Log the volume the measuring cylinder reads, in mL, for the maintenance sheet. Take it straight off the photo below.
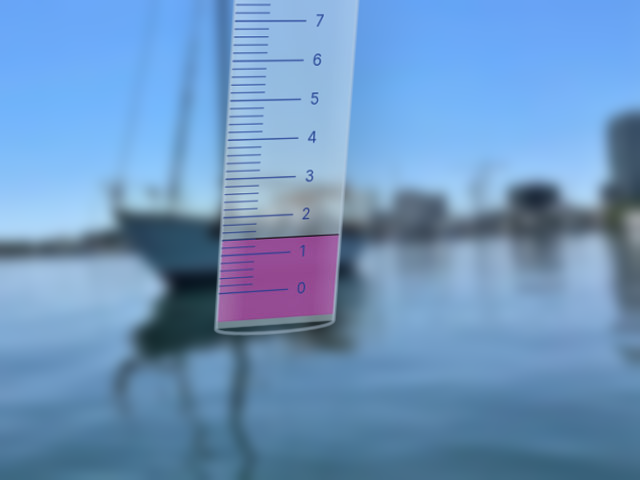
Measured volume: 1.4 mL
